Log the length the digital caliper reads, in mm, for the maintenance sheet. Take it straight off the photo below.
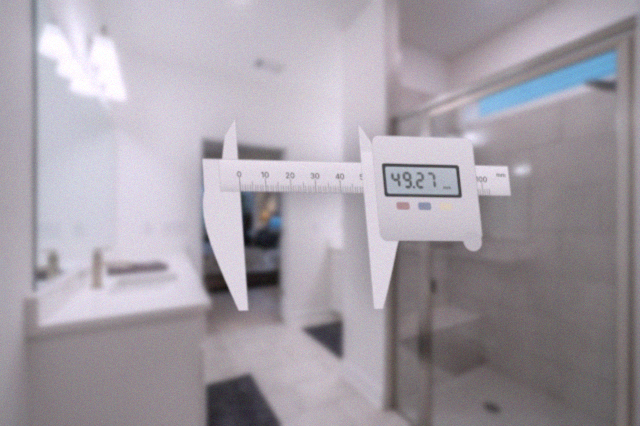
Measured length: 49.27 mm
